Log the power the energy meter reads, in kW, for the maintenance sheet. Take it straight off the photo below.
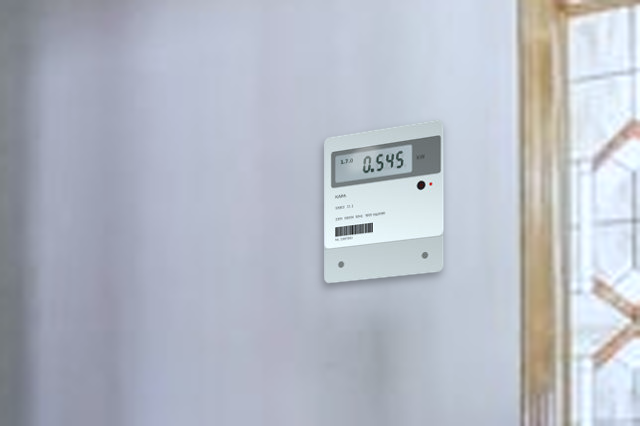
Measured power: 0.545 kW
